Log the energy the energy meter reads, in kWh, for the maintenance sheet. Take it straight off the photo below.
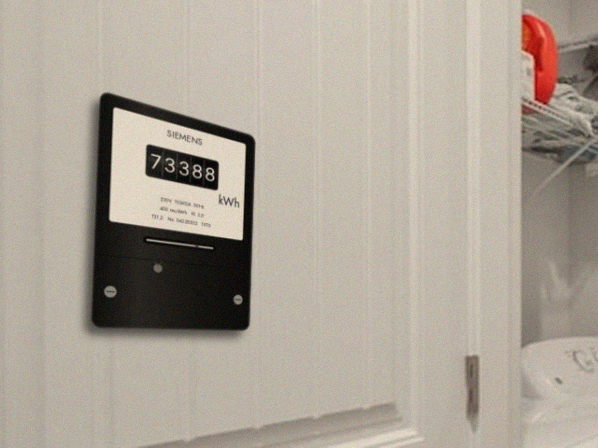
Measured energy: 73388 kWh
